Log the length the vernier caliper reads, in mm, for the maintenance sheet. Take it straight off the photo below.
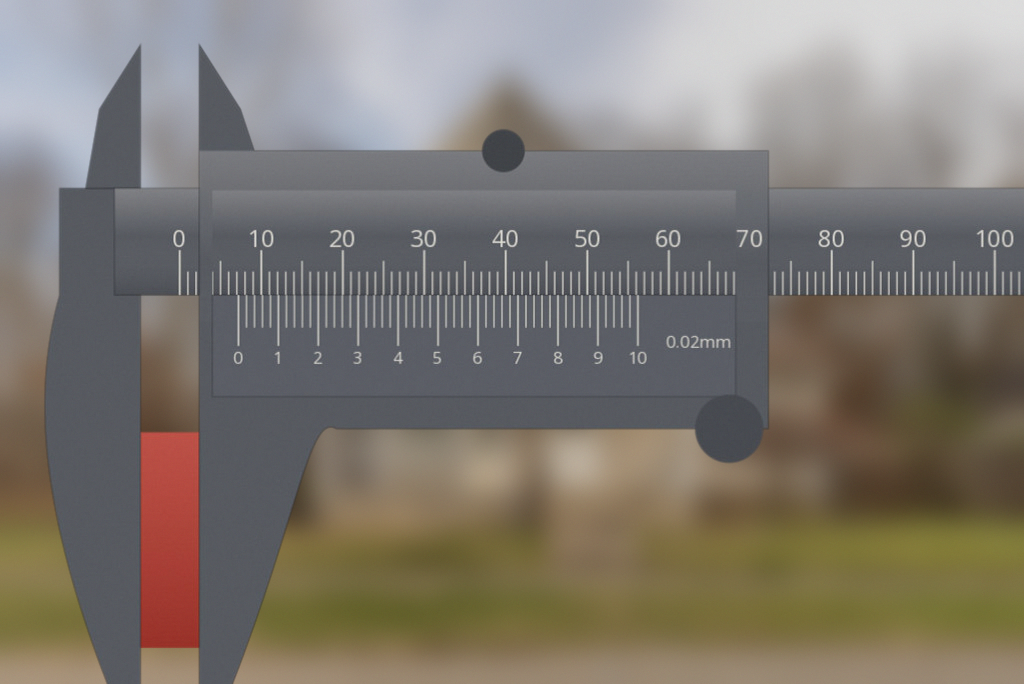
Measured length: 7.2 mm
